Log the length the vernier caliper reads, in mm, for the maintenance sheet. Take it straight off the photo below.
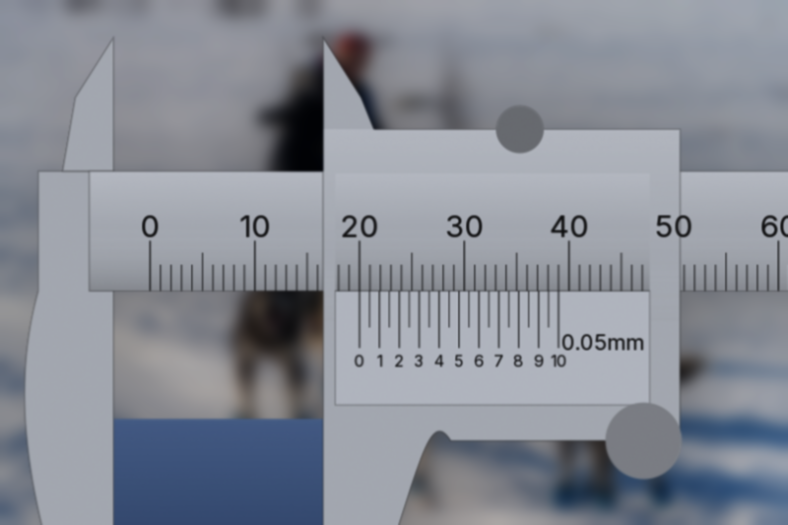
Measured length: 20.0 mm
